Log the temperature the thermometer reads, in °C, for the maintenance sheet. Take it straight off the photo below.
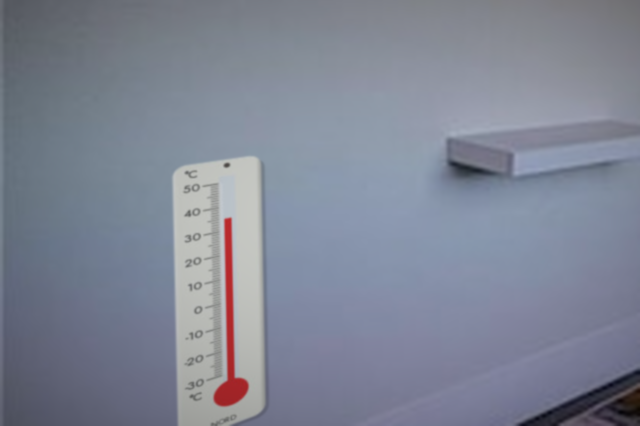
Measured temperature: 35 °C
